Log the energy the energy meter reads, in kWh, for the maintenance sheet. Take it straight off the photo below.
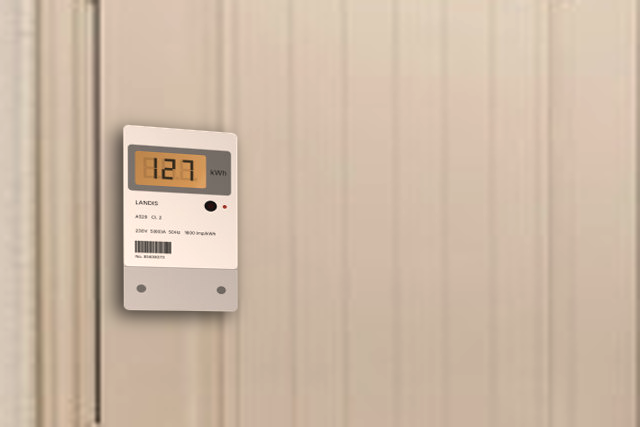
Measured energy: 127 kWh
